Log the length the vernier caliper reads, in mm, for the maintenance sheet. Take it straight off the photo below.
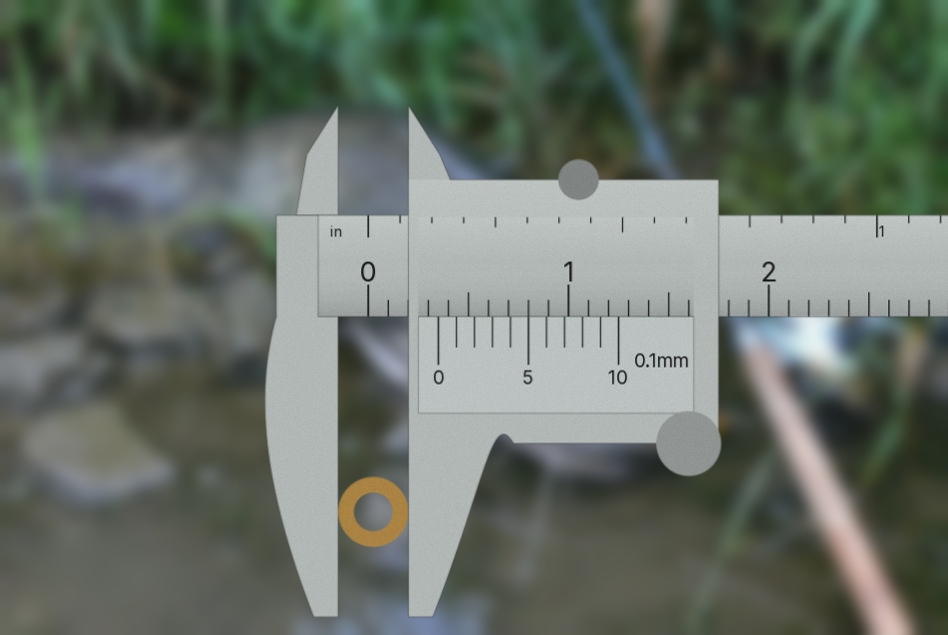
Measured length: 3.5 mm
